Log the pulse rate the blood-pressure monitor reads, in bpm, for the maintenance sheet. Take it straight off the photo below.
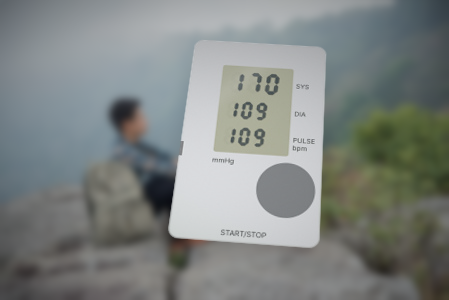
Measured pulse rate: 109 bpm
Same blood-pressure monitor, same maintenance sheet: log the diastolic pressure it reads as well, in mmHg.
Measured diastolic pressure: 109 mmHg
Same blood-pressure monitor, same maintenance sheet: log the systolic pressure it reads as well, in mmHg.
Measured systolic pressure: 170 mmHg
